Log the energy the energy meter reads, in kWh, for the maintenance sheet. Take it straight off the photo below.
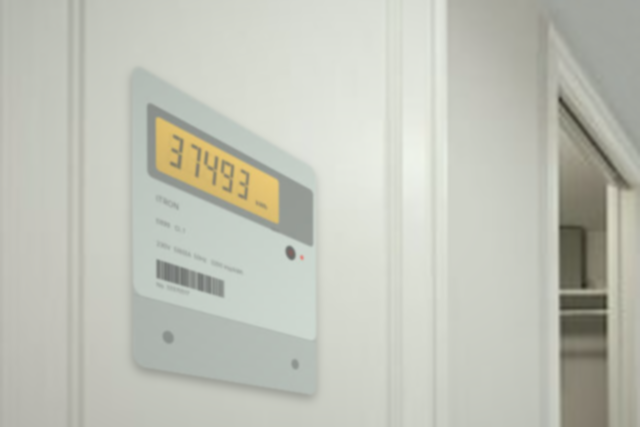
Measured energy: 37493 kWh
